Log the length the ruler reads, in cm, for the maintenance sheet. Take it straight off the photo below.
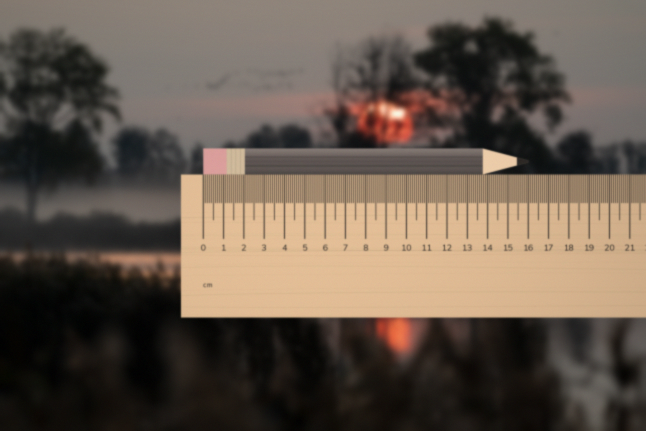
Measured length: 16 cm
